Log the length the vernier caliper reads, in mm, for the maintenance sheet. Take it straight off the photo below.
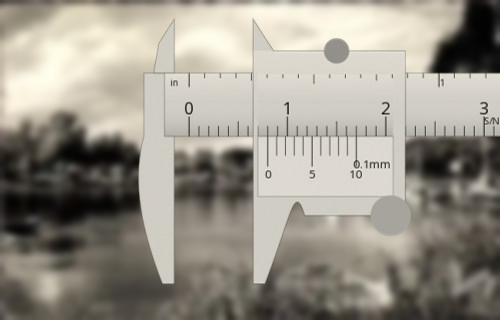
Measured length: 8.0 mm
